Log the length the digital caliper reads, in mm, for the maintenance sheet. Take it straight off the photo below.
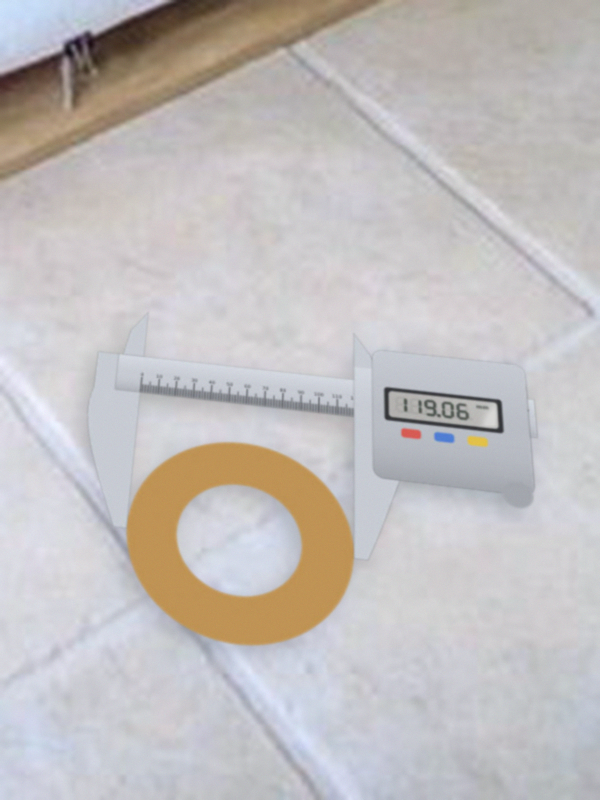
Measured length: 119.06 mm
